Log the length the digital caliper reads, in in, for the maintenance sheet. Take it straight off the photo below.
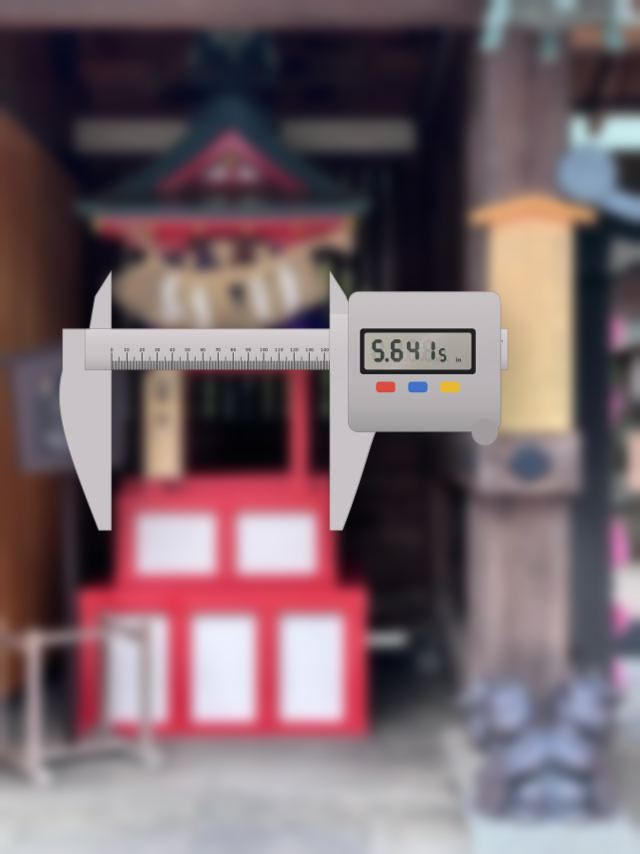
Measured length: 5.6415 in
